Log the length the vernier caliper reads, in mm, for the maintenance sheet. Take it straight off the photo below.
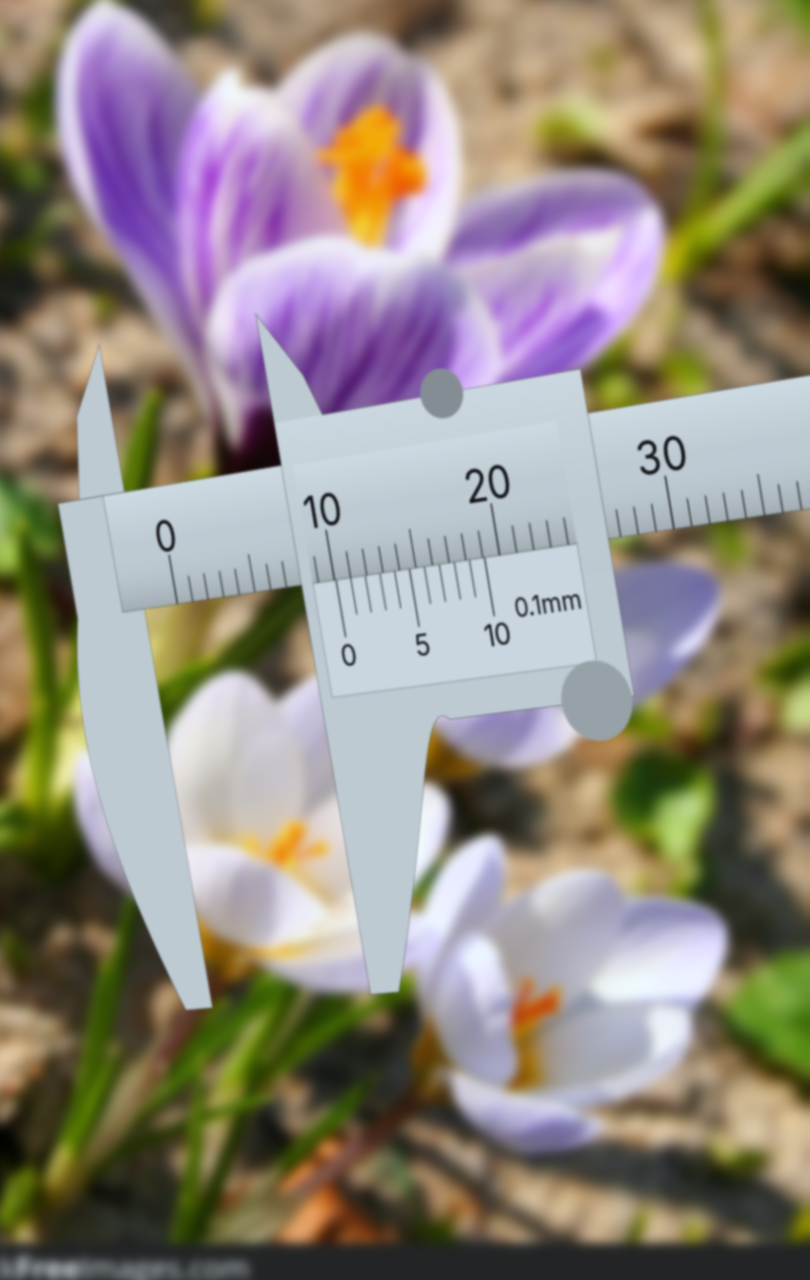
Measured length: 10.1 mm
